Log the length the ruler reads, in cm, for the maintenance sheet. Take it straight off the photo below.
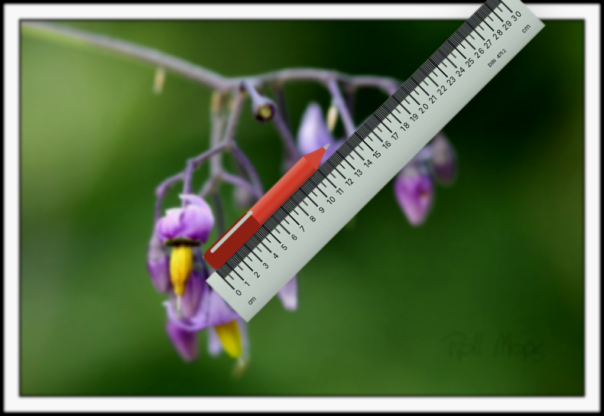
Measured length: 13 cm
